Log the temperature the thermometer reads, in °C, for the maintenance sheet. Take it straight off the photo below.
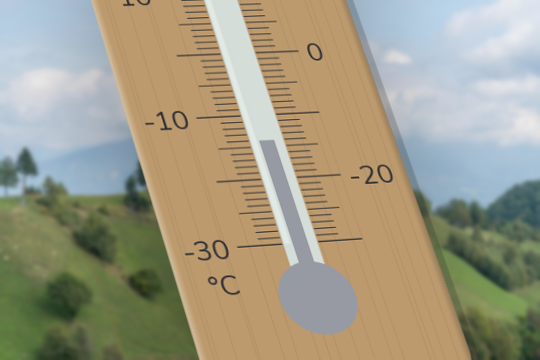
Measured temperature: -14 °C
